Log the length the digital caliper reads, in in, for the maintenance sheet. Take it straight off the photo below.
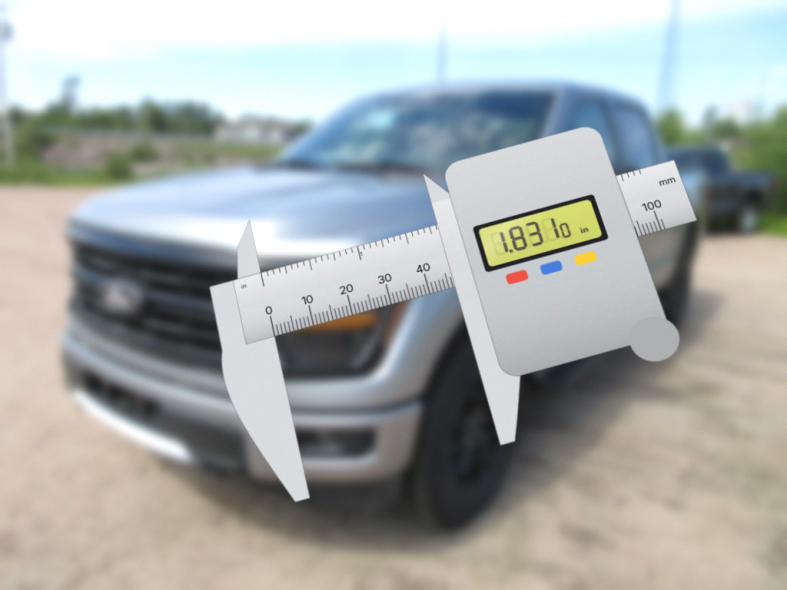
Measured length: 1.8310 in
